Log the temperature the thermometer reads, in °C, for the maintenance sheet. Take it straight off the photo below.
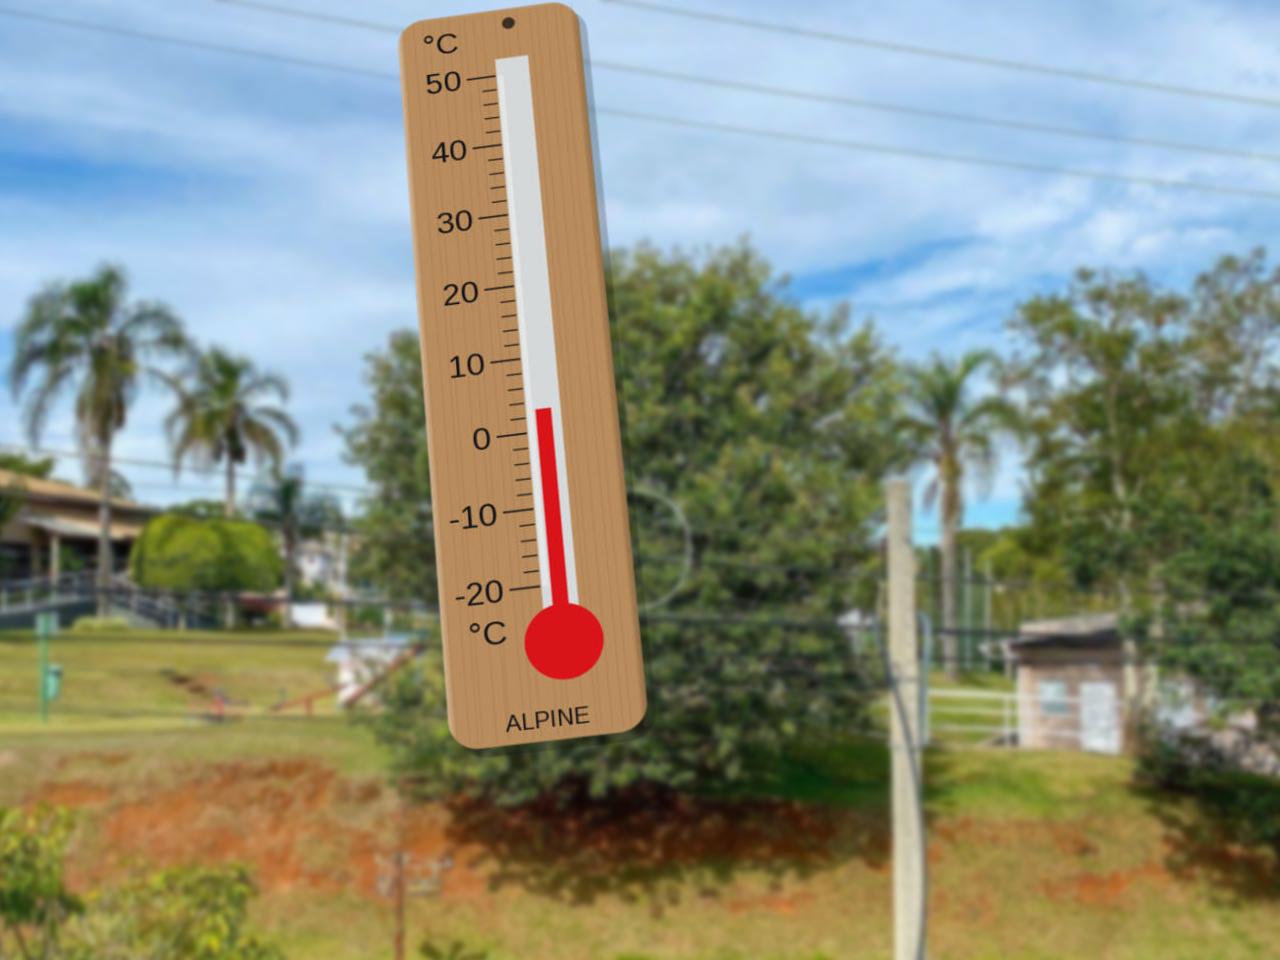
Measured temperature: 3 °C
